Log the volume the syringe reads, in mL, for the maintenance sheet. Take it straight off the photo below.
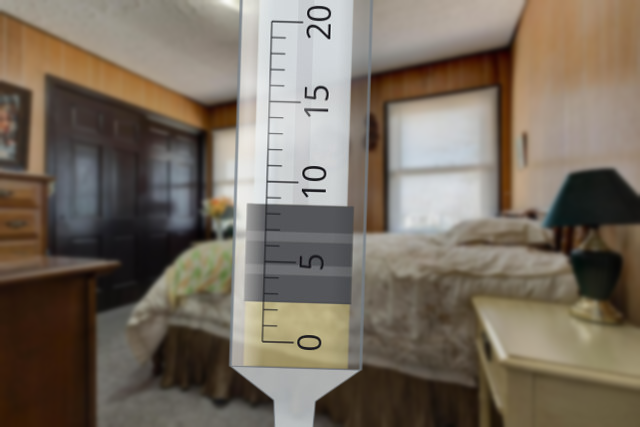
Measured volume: 2.5 mL
